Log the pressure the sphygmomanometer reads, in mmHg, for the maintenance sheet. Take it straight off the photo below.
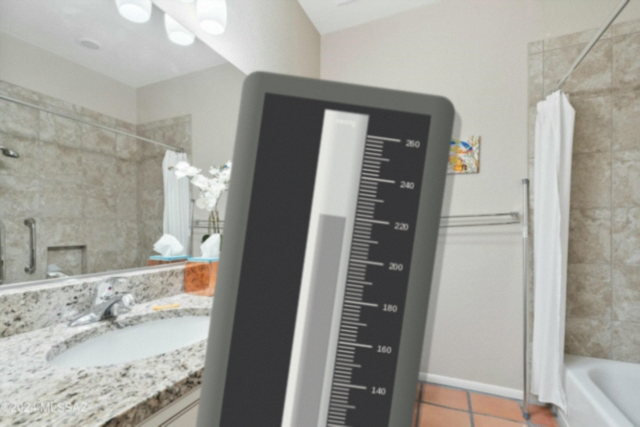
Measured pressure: 220 mmHg
